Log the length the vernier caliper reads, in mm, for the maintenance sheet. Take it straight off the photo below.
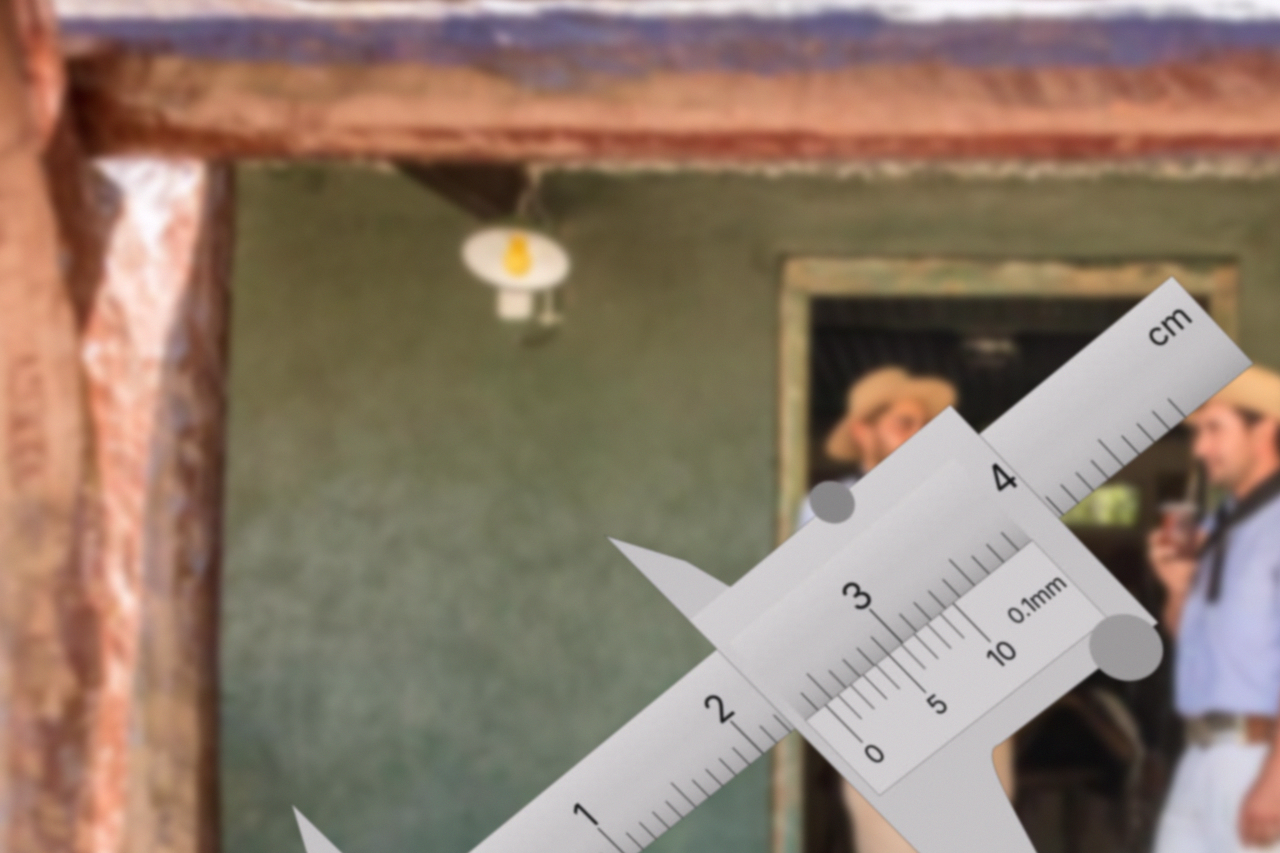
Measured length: 24.5 mm
